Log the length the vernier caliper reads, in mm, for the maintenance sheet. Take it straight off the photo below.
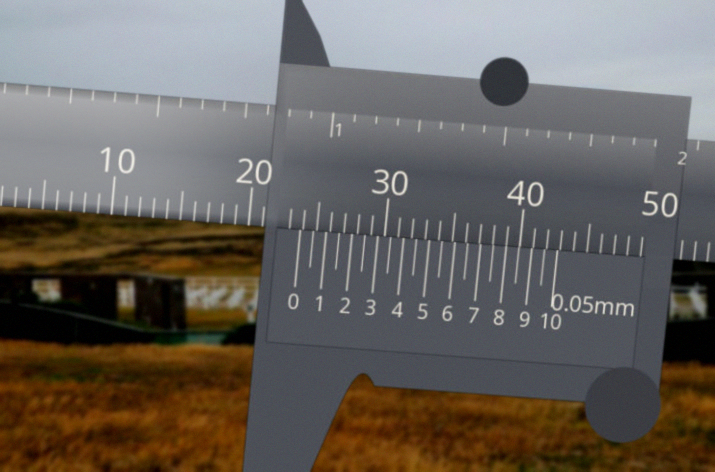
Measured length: 23.8 mm
